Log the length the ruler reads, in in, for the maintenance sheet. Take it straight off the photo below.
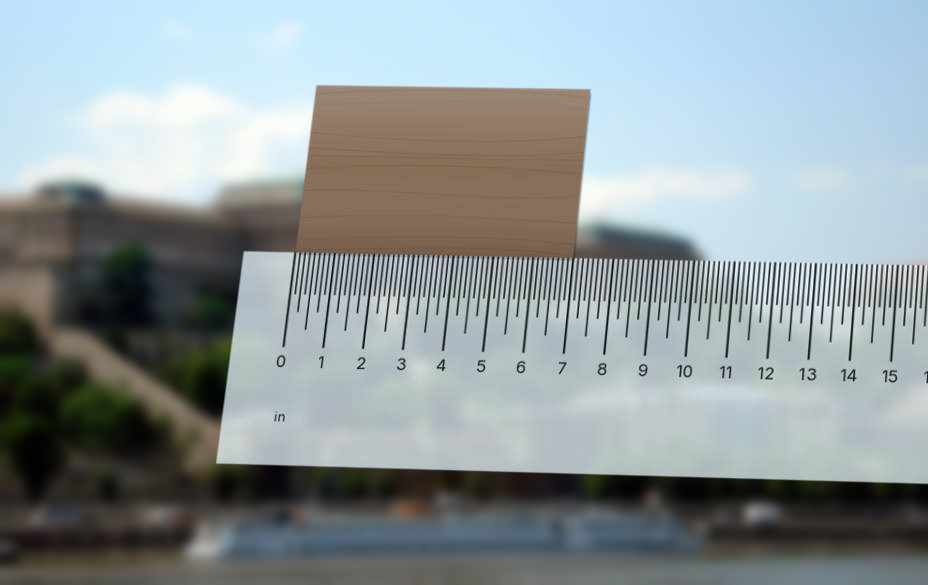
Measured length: 7 in
